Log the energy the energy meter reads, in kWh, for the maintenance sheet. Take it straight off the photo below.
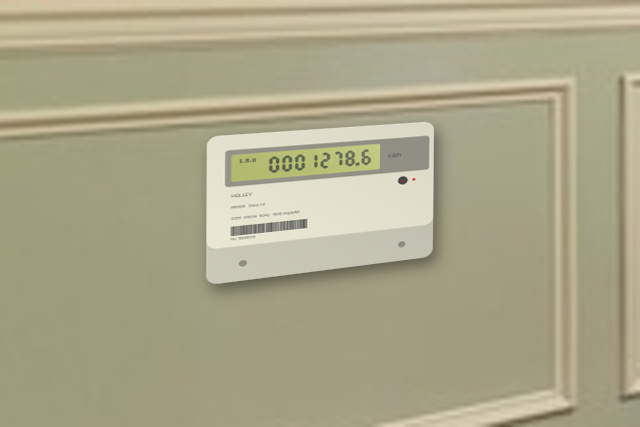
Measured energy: 1278.6 kWh
